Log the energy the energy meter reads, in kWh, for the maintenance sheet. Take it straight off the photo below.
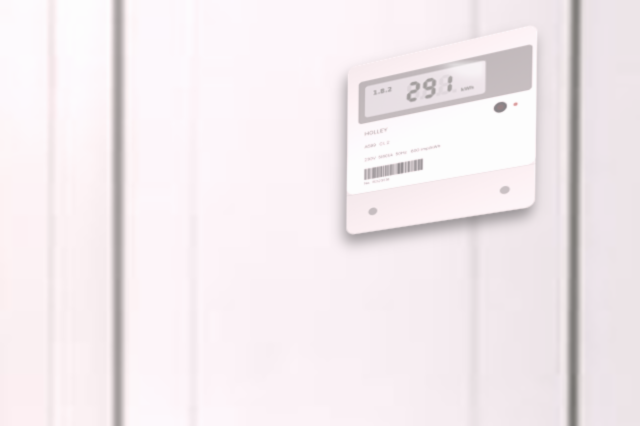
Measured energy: 291 kWh
